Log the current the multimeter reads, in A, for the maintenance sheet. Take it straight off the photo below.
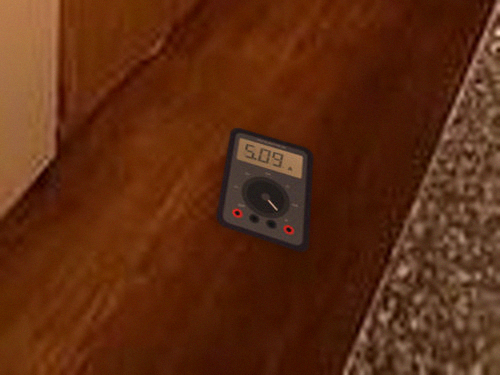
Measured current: 5.09 A
